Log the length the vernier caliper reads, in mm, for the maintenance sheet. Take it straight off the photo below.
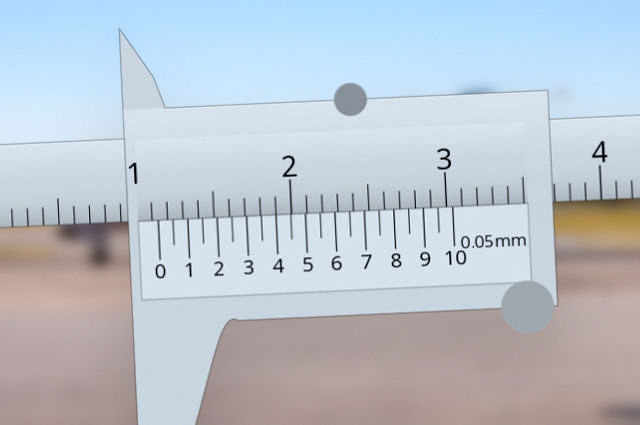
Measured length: 11.4 mm
